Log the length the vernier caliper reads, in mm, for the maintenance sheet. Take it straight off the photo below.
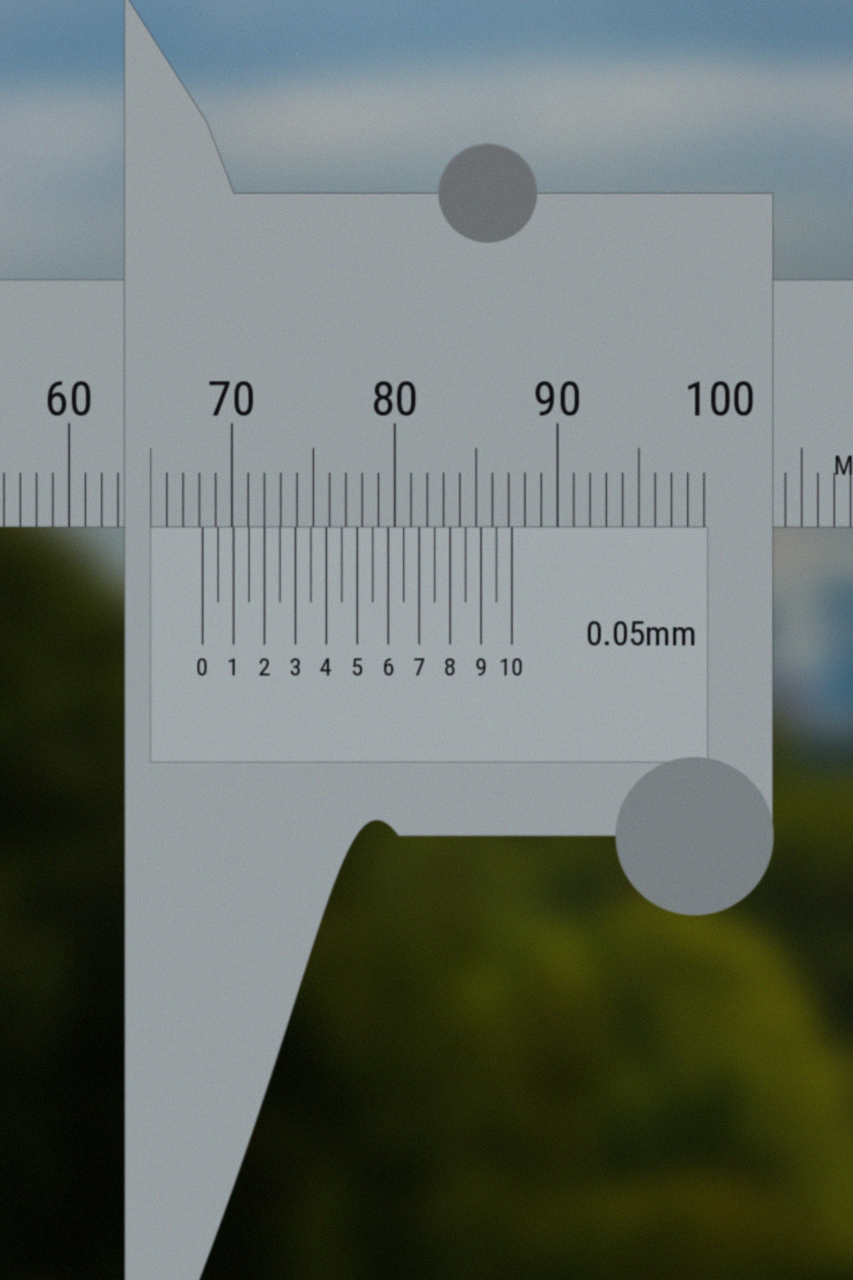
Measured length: 68.2 mm
